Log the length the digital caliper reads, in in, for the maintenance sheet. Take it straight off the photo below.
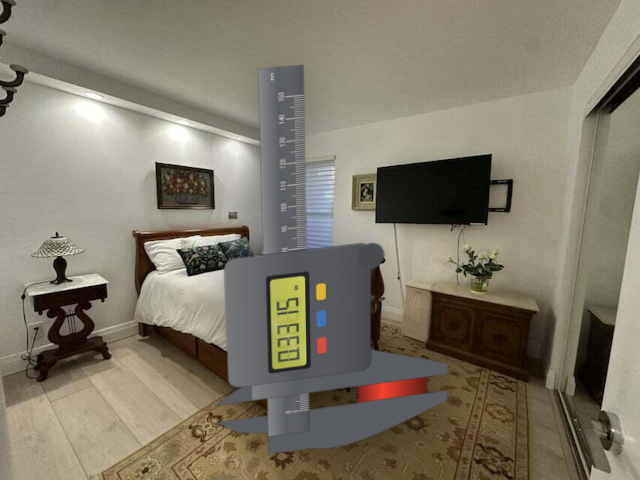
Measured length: 0.3315 in
